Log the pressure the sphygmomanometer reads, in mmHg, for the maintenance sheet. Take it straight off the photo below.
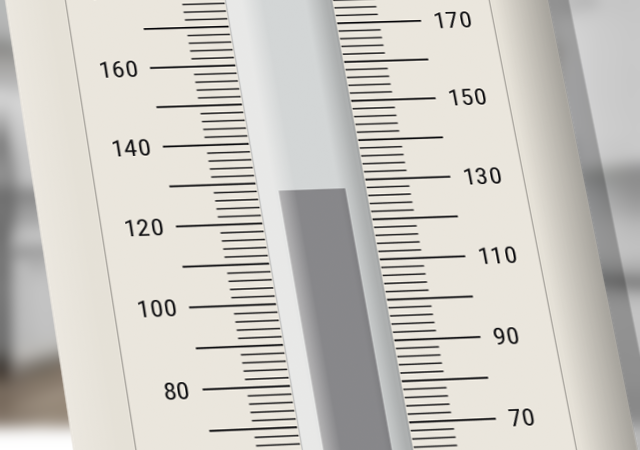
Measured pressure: 128 mmHg
